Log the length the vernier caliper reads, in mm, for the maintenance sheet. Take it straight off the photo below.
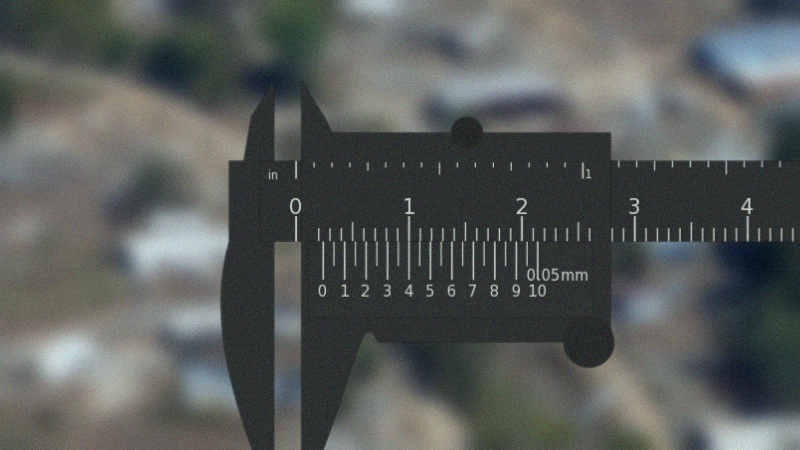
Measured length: 2.4 mm
